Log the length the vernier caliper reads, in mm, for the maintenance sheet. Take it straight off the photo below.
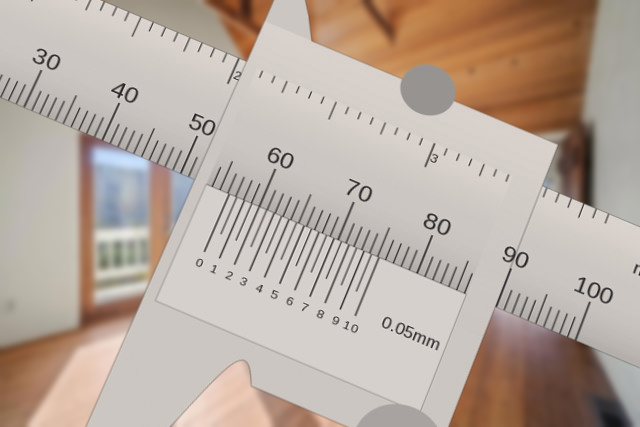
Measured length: 56.2 mm
